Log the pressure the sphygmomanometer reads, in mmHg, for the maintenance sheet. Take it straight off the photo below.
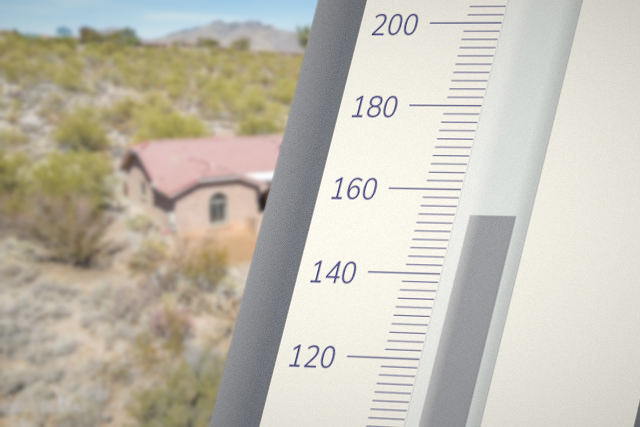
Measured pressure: 154 mmHg
